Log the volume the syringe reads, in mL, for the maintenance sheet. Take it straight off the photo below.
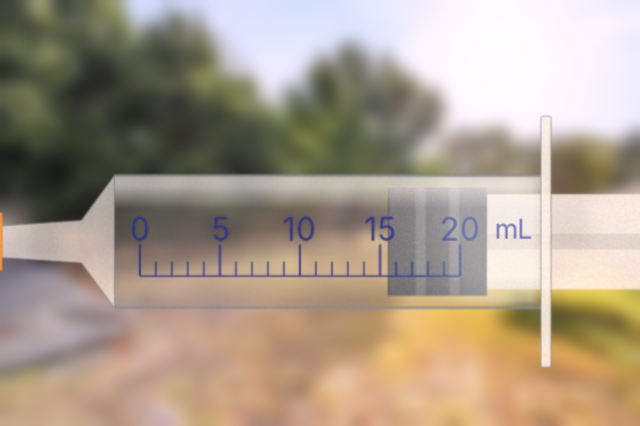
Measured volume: 15.5 mL
